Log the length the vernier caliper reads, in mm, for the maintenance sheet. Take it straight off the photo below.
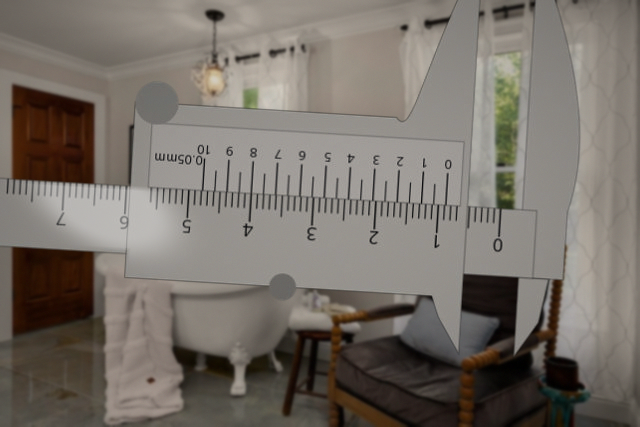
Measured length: 8.8 mm
